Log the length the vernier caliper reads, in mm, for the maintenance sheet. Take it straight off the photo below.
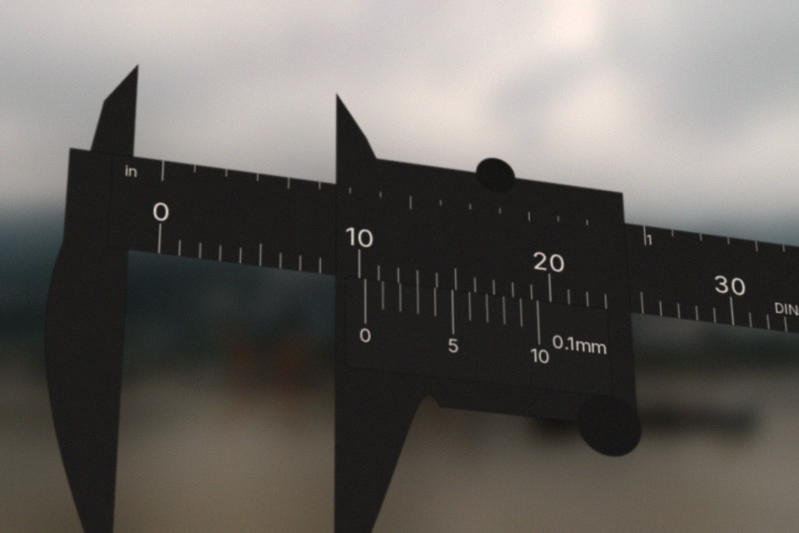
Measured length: 10.3 mm
